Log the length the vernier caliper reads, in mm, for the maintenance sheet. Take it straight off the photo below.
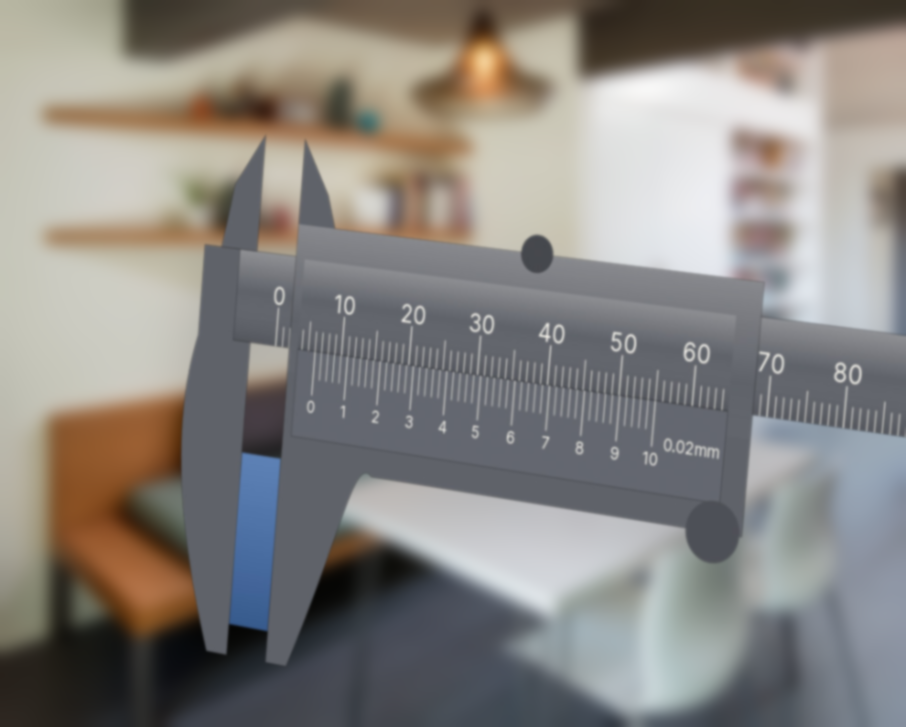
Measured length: 6.0 mm
